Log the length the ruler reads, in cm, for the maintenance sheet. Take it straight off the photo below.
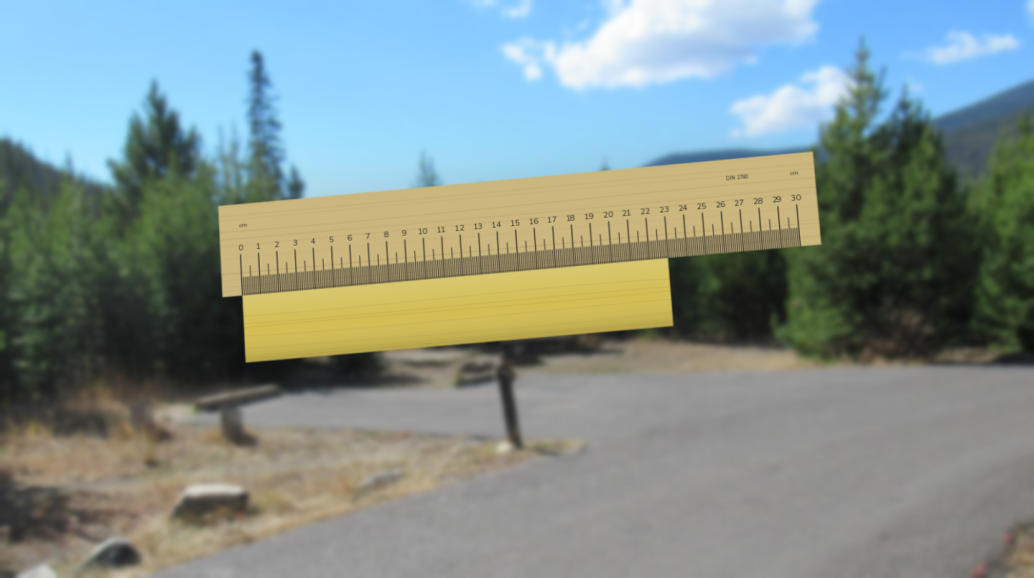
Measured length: 23 cm
